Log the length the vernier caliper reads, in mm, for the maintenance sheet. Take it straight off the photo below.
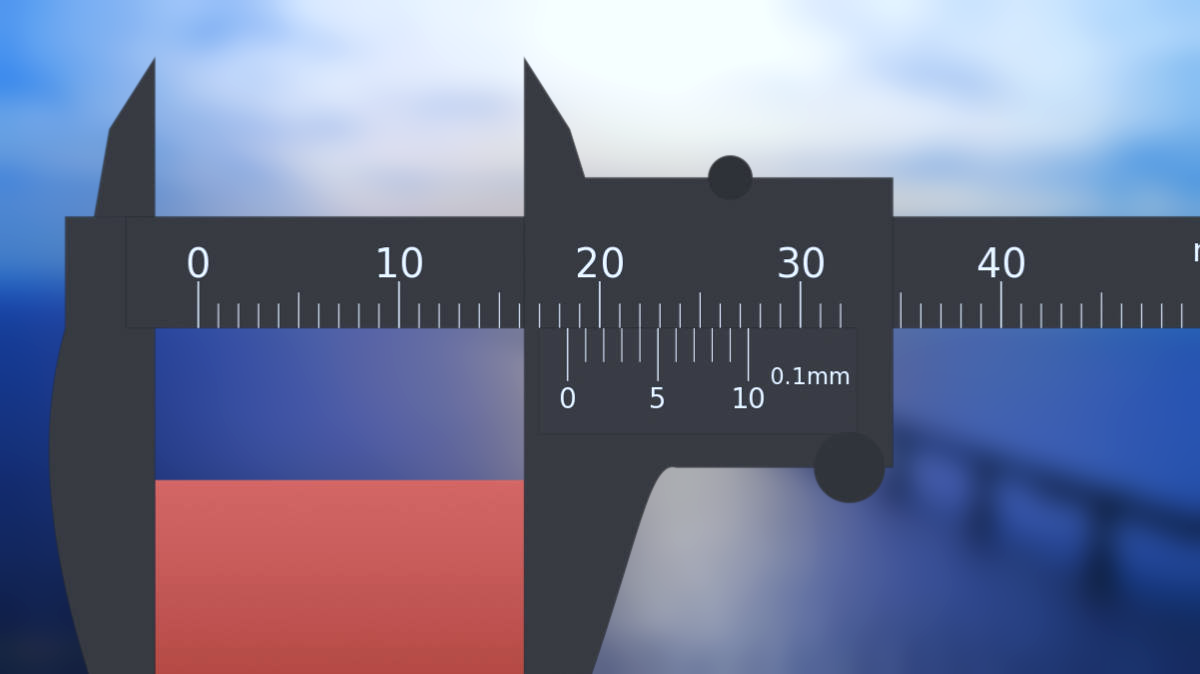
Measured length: 18.4 mm
